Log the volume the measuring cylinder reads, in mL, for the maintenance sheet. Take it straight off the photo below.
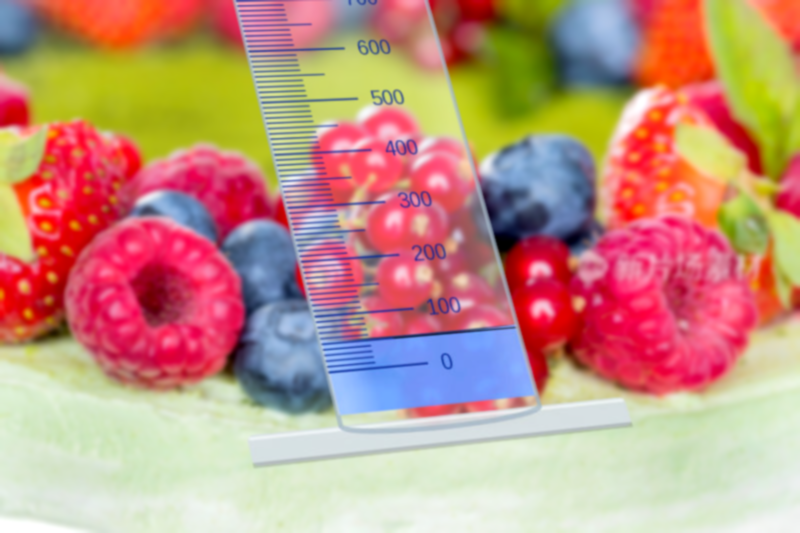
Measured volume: 50 mL
